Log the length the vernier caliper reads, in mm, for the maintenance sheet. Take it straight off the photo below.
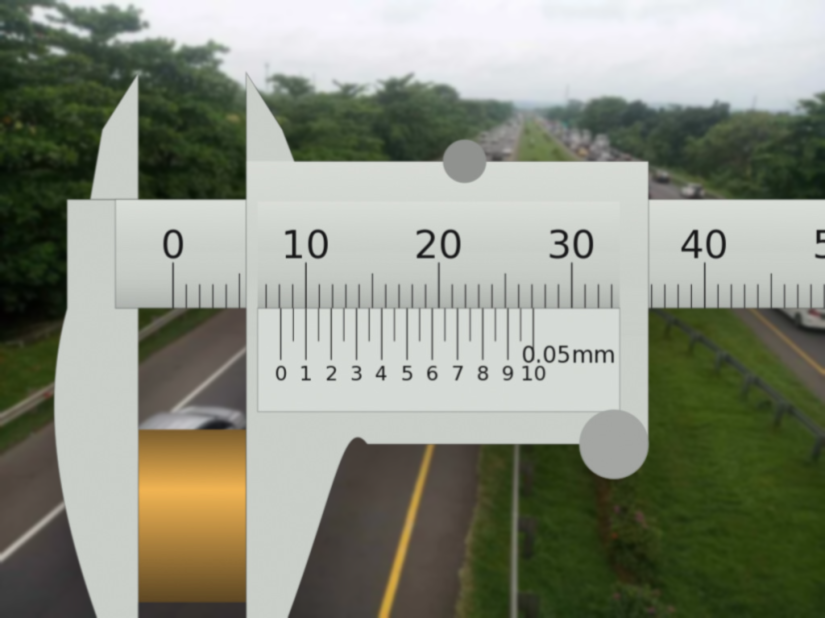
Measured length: 8.1 mm
